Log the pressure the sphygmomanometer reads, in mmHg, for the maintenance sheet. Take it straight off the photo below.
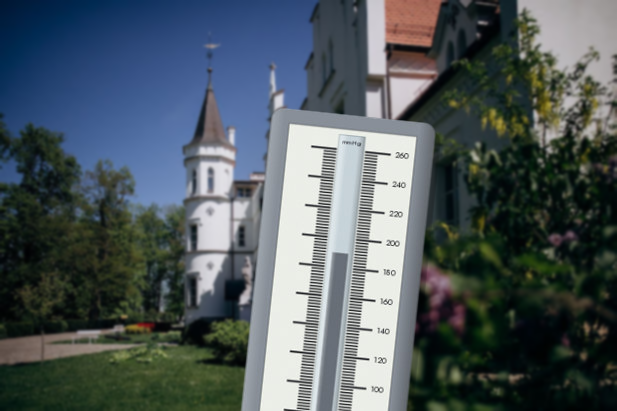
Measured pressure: 190 mmHg
